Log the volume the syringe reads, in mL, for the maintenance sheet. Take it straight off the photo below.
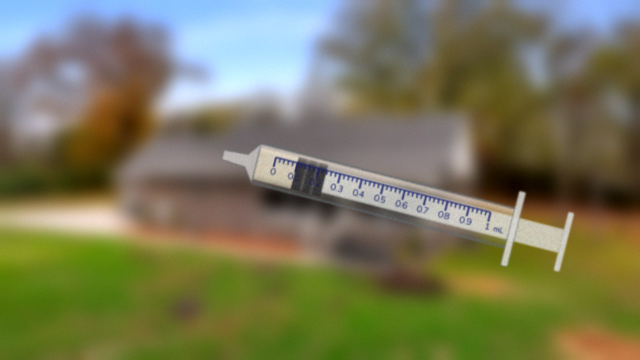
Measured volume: 0.1 mL
